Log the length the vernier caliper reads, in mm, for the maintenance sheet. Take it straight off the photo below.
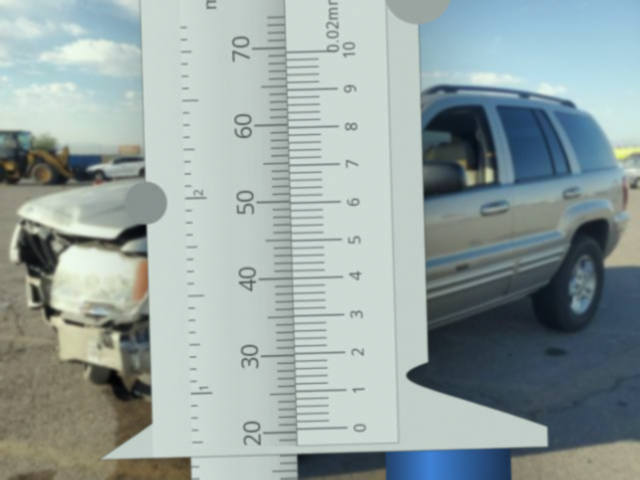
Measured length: 20.4 mm
